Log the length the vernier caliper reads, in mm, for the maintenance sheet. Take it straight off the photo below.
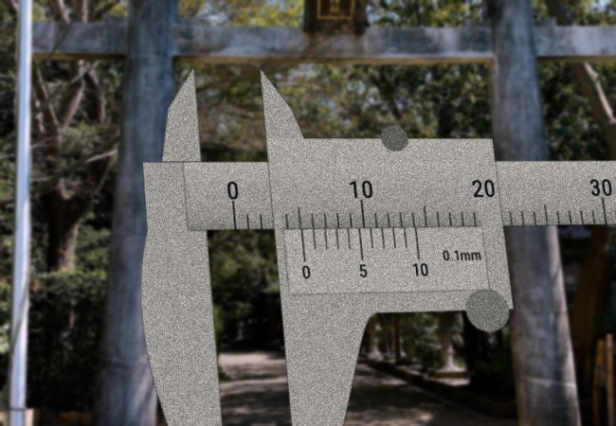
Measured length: 5.1 mm
